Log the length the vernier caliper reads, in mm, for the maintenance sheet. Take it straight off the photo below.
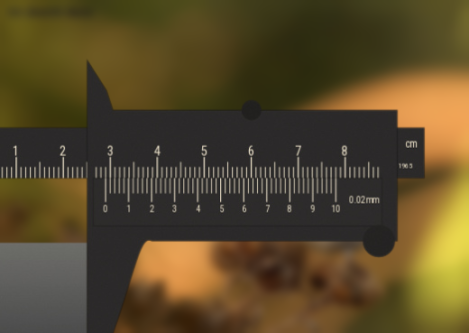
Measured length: 29.0 mm
